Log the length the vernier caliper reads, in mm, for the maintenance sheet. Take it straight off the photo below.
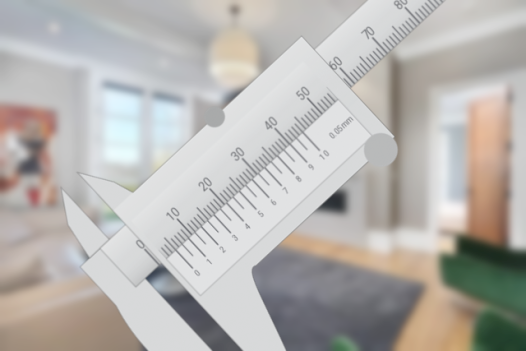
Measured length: 5.0 mm
